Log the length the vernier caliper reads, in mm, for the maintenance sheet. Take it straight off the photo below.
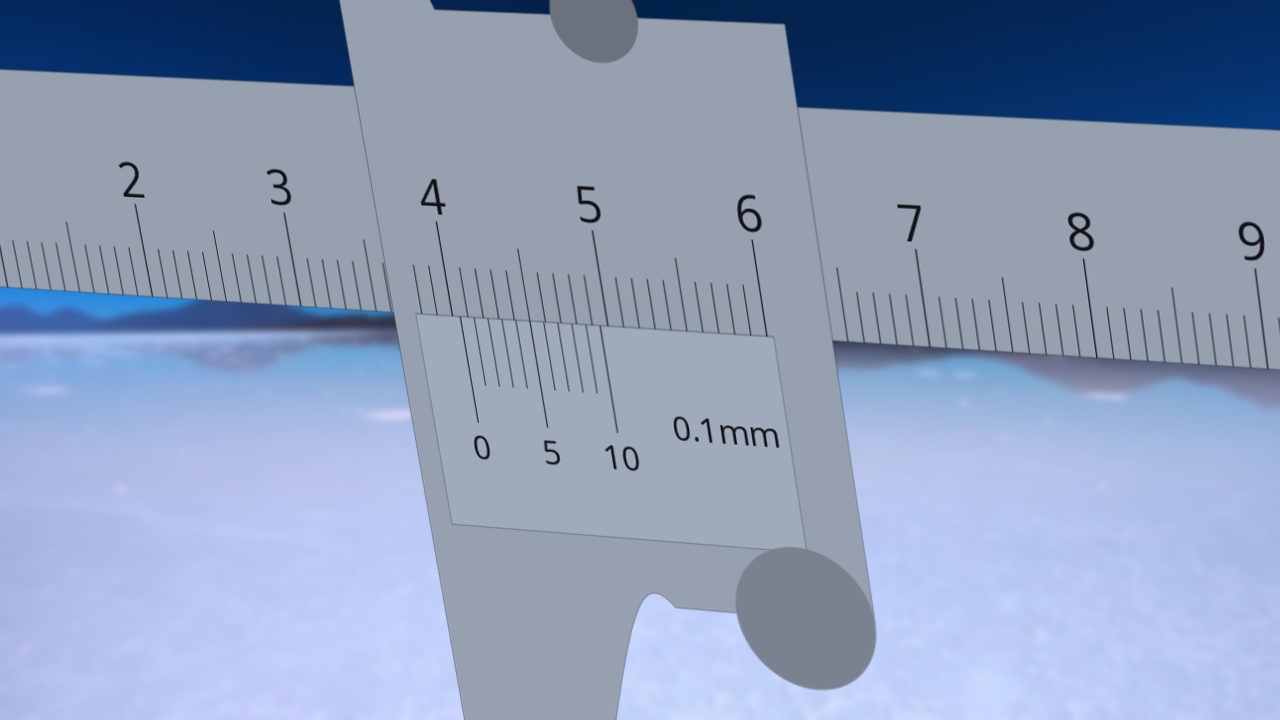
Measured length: 40.5 mm
